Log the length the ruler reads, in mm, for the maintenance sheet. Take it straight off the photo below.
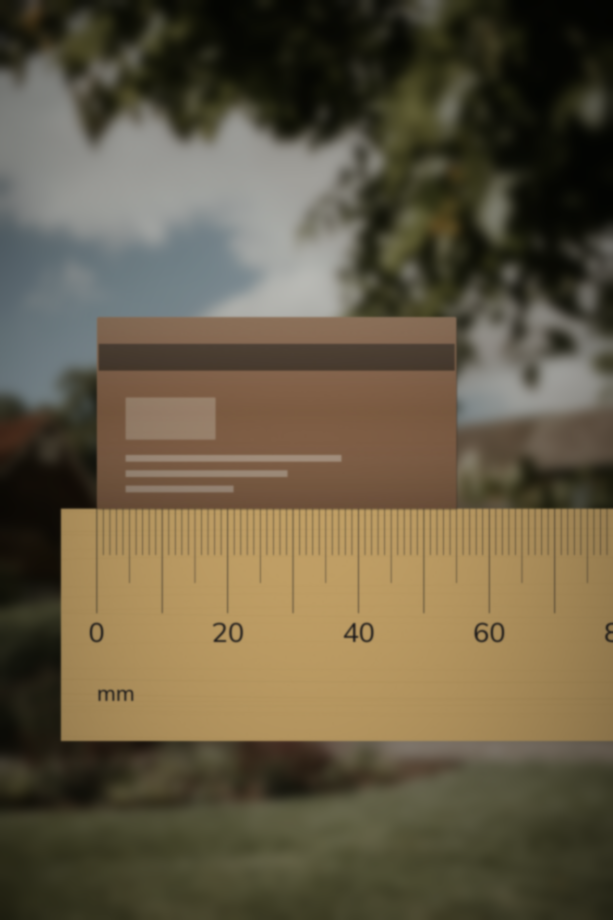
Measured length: 55 mm
